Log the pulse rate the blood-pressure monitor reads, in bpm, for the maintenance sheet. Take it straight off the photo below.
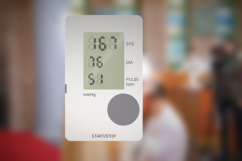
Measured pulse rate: 51 bpm
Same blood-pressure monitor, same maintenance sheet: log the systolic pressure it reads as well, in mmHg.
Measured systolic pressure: 167 mmHg
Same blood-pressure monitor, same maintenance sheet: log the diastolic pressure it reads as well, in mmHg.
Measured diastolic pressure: 76 mmHg
